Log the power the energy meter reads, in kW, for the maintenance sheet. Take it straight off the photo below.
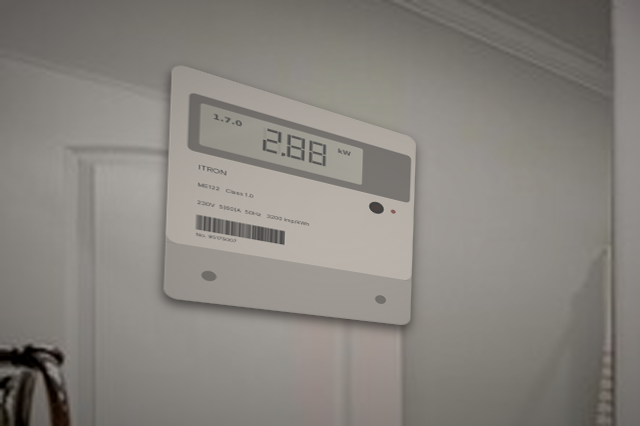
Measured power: 2.88 kW
